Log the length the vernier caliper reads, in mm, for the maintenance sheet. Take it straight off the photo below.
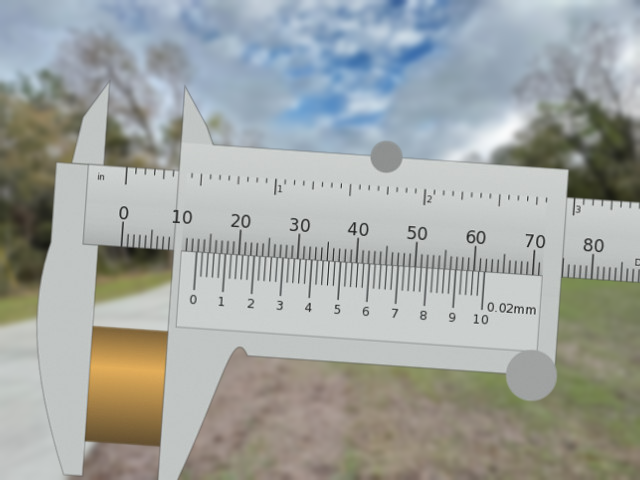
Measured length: 12.8 mm
